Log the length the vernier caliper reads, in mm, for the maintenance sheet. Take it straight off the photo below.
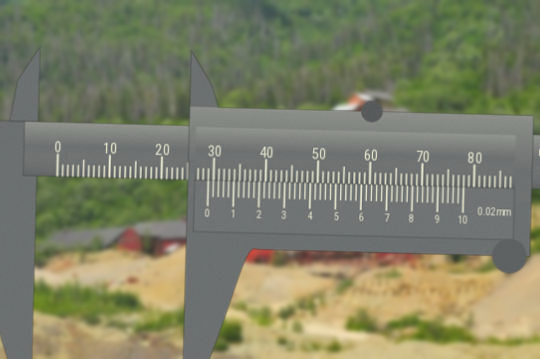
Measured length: 29.0 mm
